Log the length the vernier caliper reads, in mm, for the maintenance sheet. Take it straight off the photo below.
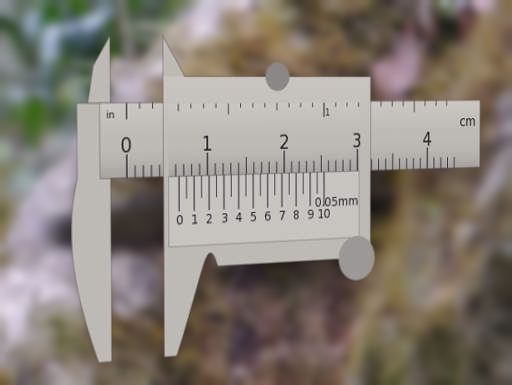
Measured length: 6.4 mm
